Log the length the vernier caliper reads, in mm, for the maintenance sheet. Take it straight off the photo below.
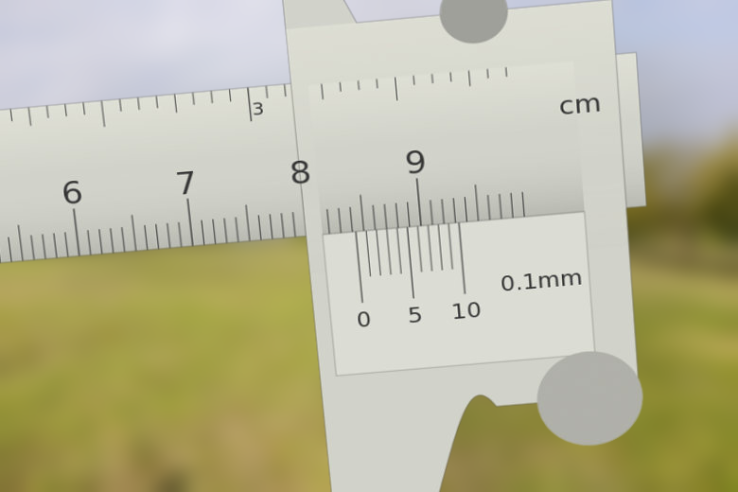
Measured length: 84.3 mm
